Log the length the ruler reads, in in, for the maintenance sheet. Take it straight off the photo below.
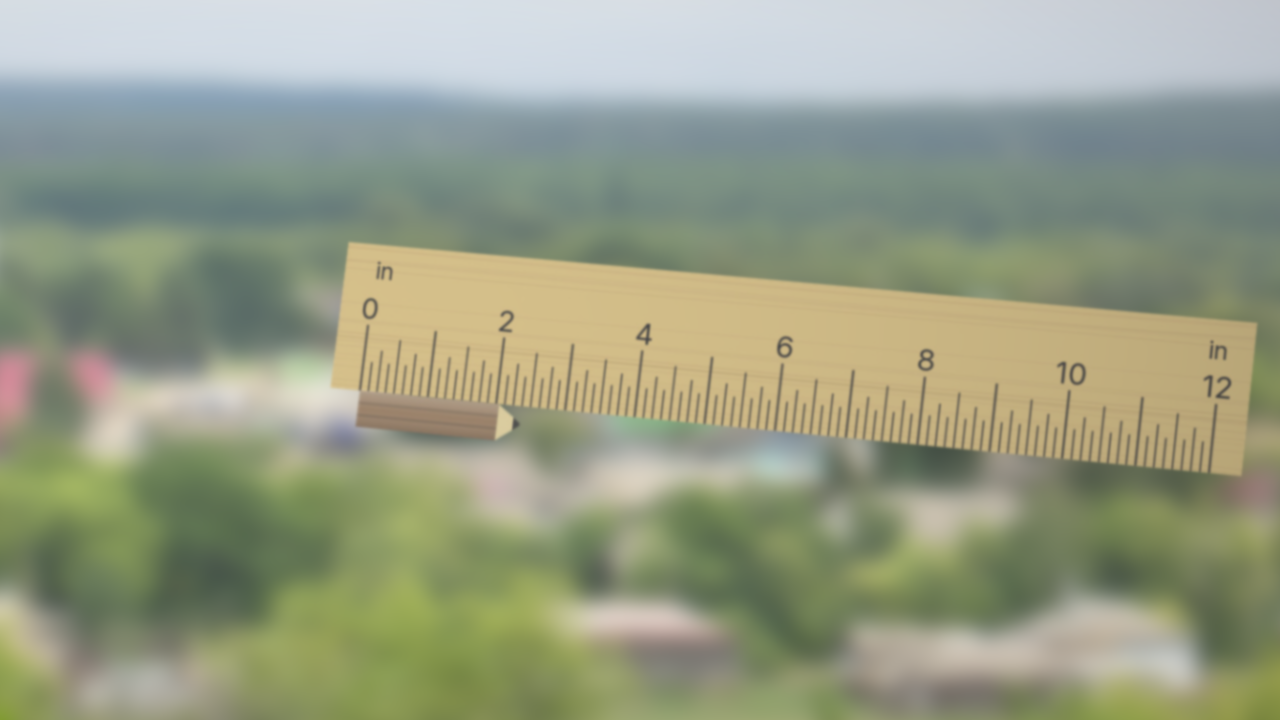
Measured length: 2.375 in
